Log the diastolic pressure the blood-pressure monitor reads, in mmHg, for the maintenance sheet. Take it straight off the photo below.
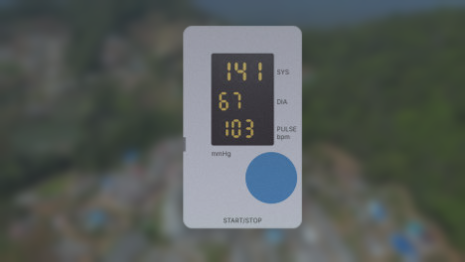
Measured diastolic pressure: 67 mmHg
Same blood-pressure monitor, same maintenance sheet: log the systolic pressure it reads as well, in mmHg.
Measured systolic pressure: 141 mmHg
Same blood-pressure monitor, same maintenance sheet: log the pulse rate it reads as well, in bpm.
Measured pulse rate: 103 bpm
